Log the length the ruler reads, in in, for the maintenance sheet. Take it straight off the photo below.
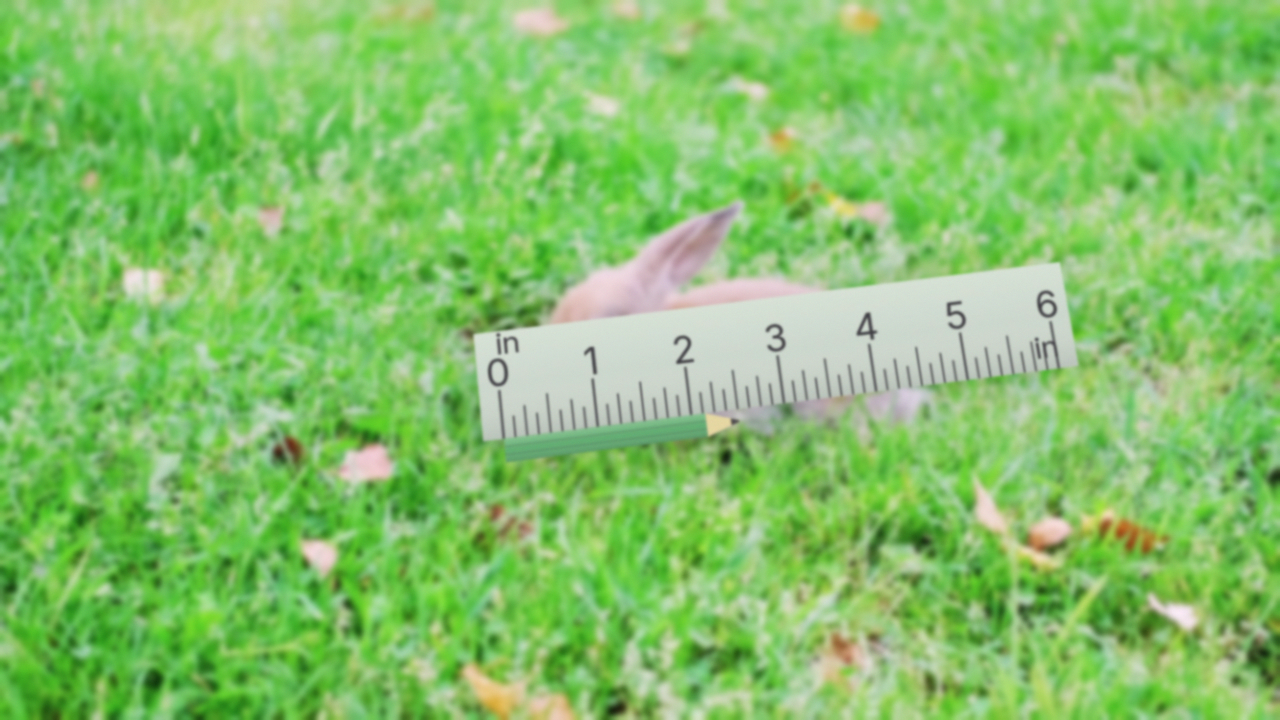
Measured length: 2.5 in
